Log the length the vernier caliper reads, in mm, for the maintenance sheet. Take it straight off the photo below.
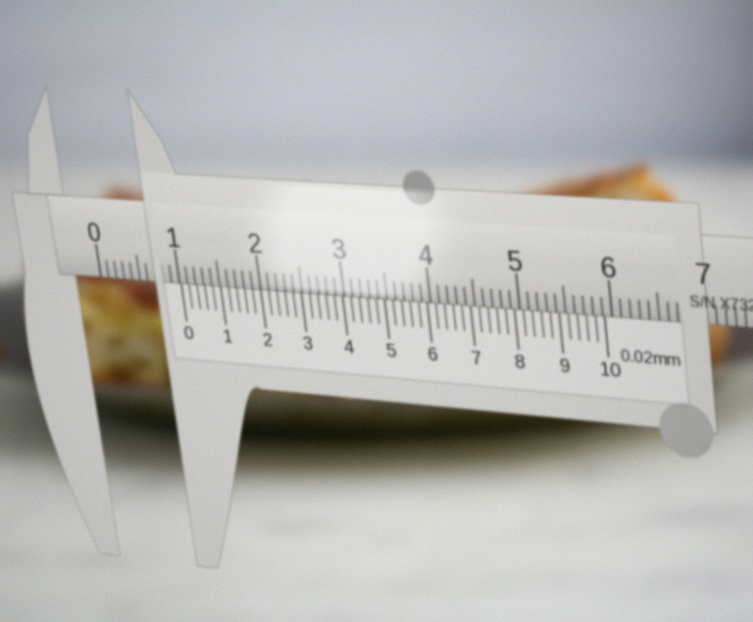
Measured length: 10.2 mm
